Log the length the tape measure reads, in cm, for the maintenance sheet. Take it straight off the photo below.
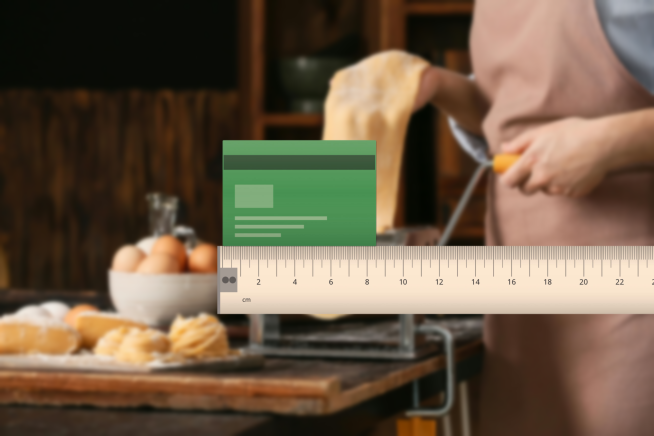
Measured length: 8.5 cm
